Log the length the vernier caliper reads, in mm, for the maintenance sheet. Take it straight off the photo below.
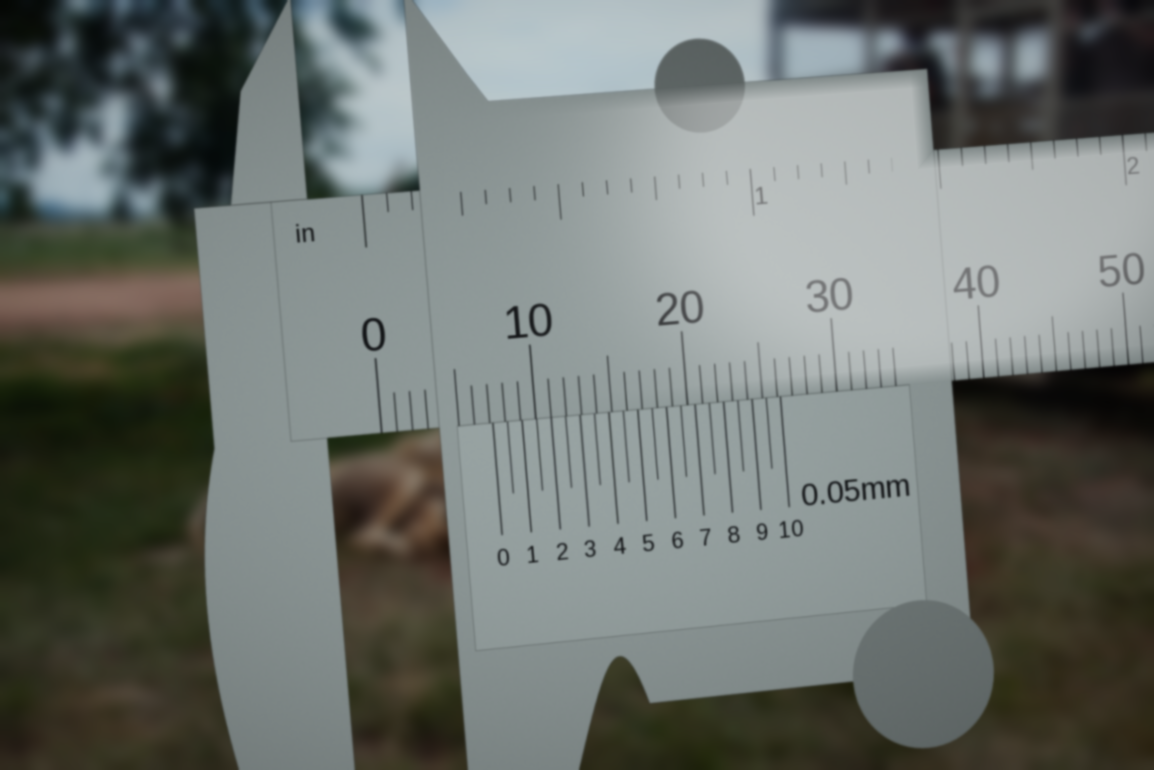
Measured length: 7.2 mm
